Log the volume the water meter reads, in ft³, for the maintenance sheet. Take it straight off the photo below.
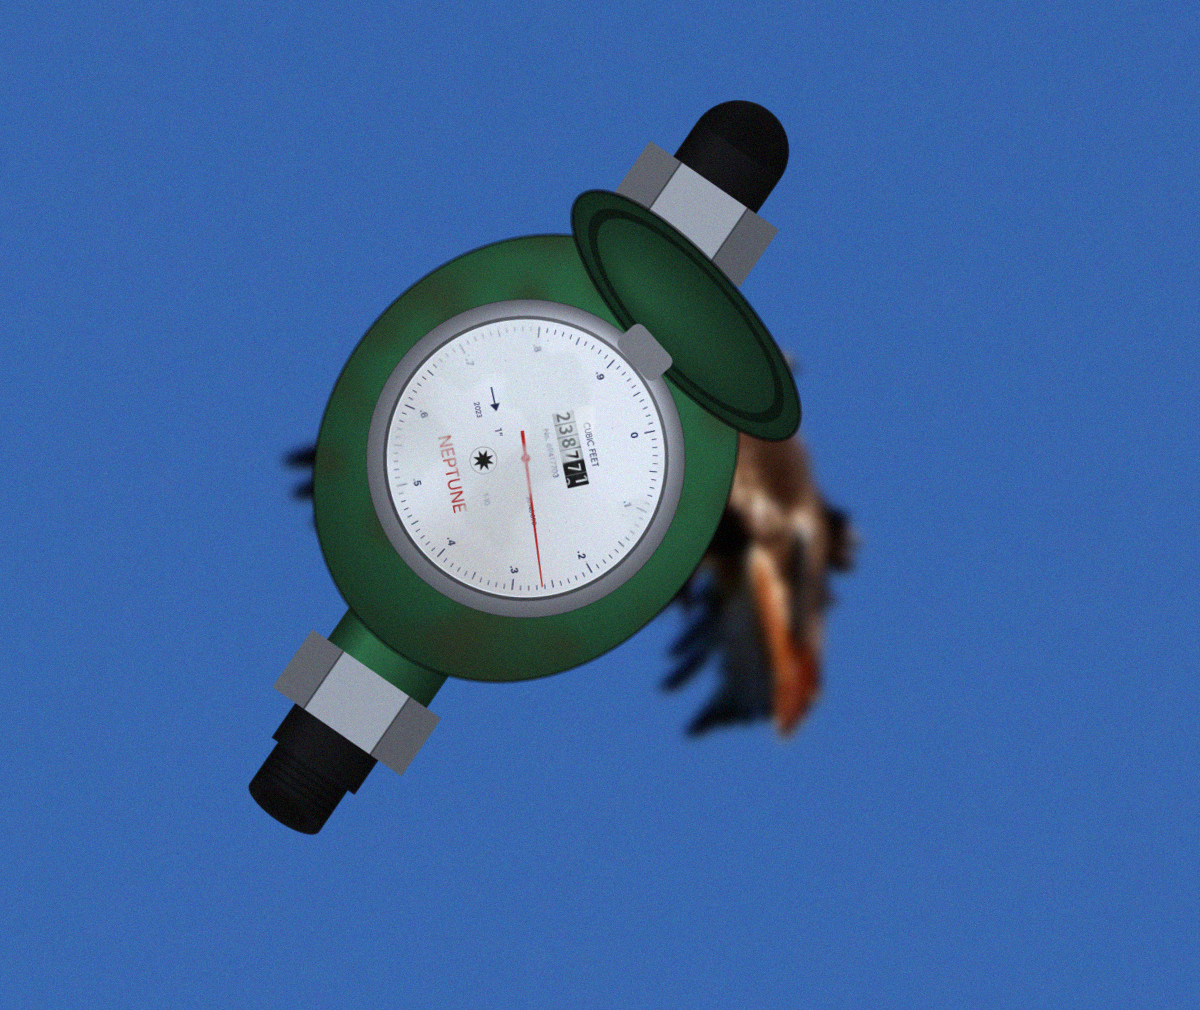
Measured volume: 238771.26 ft³
